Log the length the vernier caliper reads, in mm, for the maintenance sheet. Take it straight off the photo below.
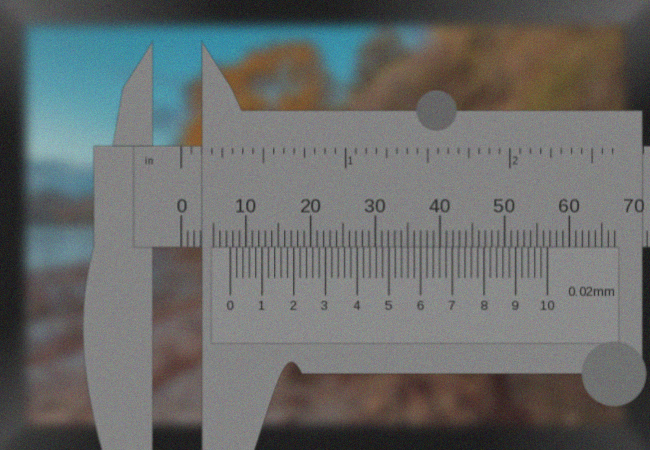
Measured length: 7.6 mm
